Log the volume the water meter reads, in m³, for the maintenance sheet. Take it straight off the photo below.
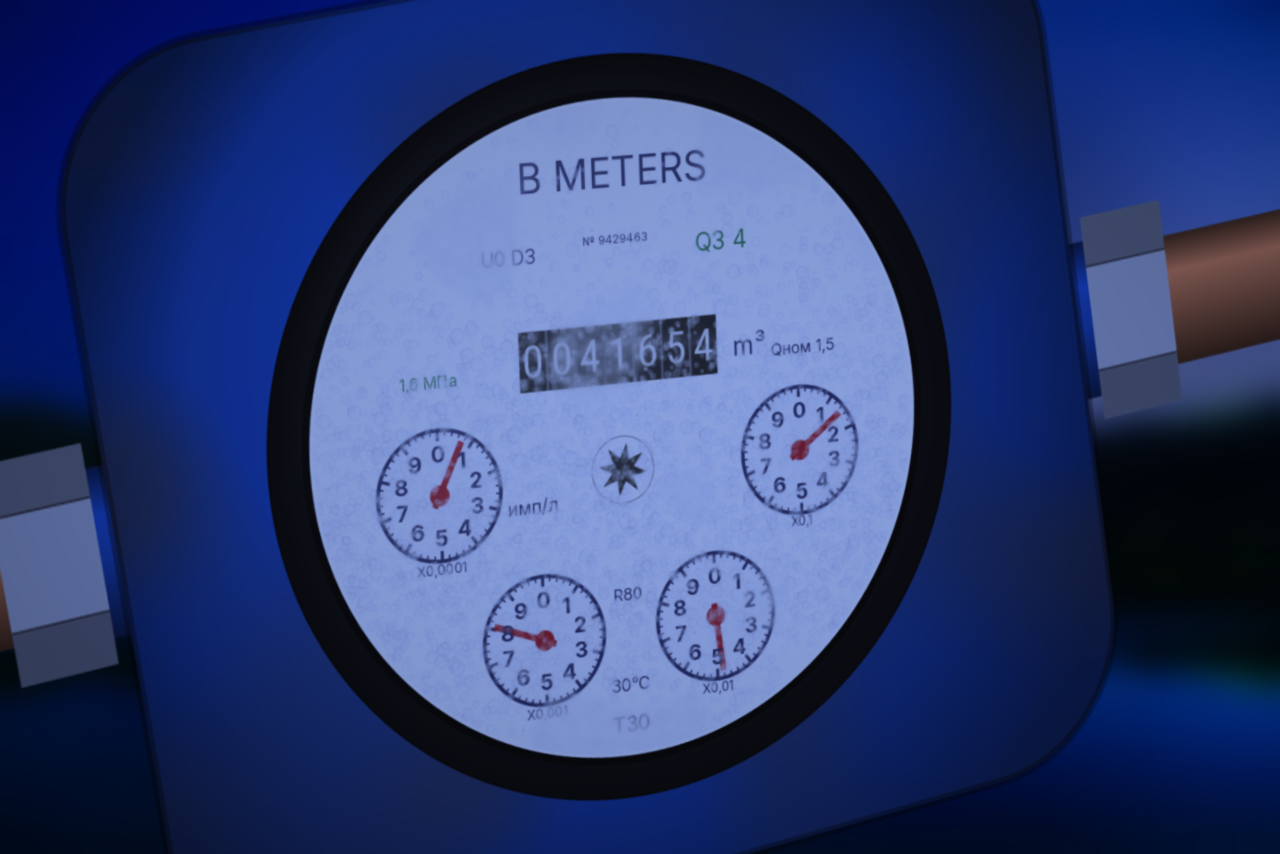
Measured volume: 41654.1480 m³
